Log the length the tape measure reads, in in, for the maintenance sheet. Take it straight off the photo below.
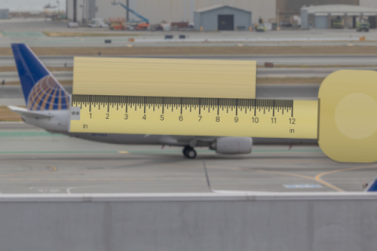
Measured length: 10 in
